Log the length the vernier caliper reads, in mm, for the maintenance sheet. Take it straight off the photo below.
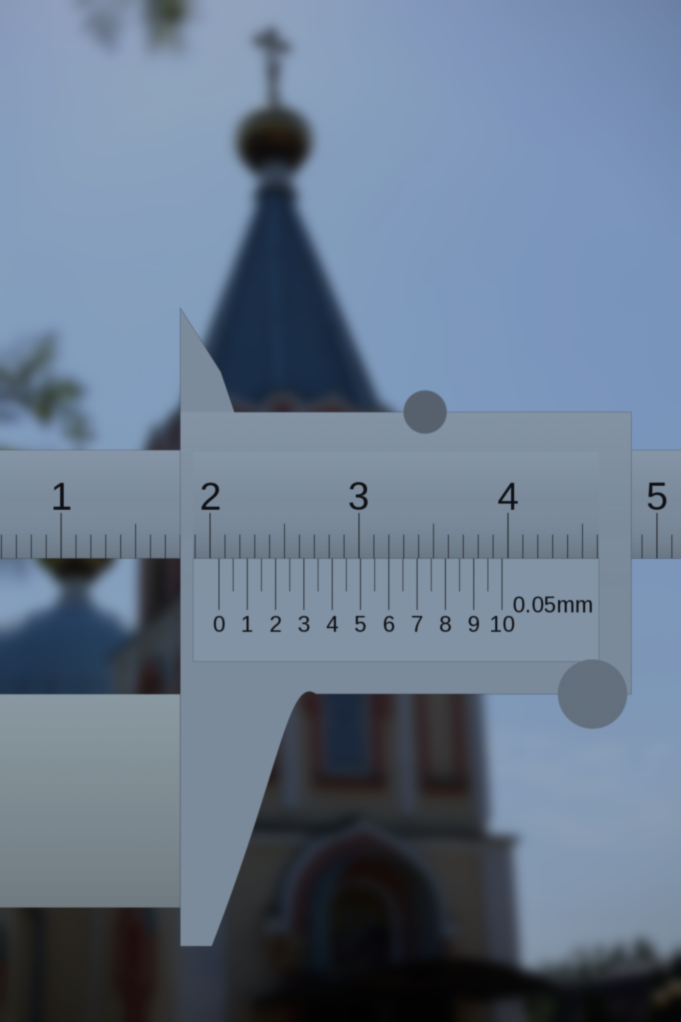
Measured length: 20.6 mm
